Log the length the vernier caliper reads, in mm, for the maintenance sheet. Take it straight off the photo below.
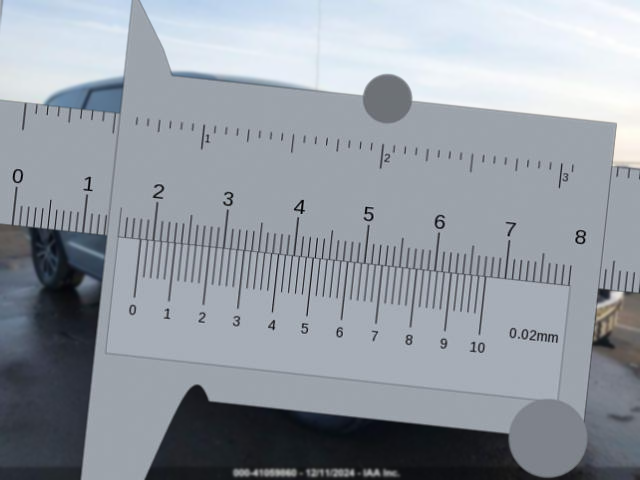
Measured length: 18.2 mm
